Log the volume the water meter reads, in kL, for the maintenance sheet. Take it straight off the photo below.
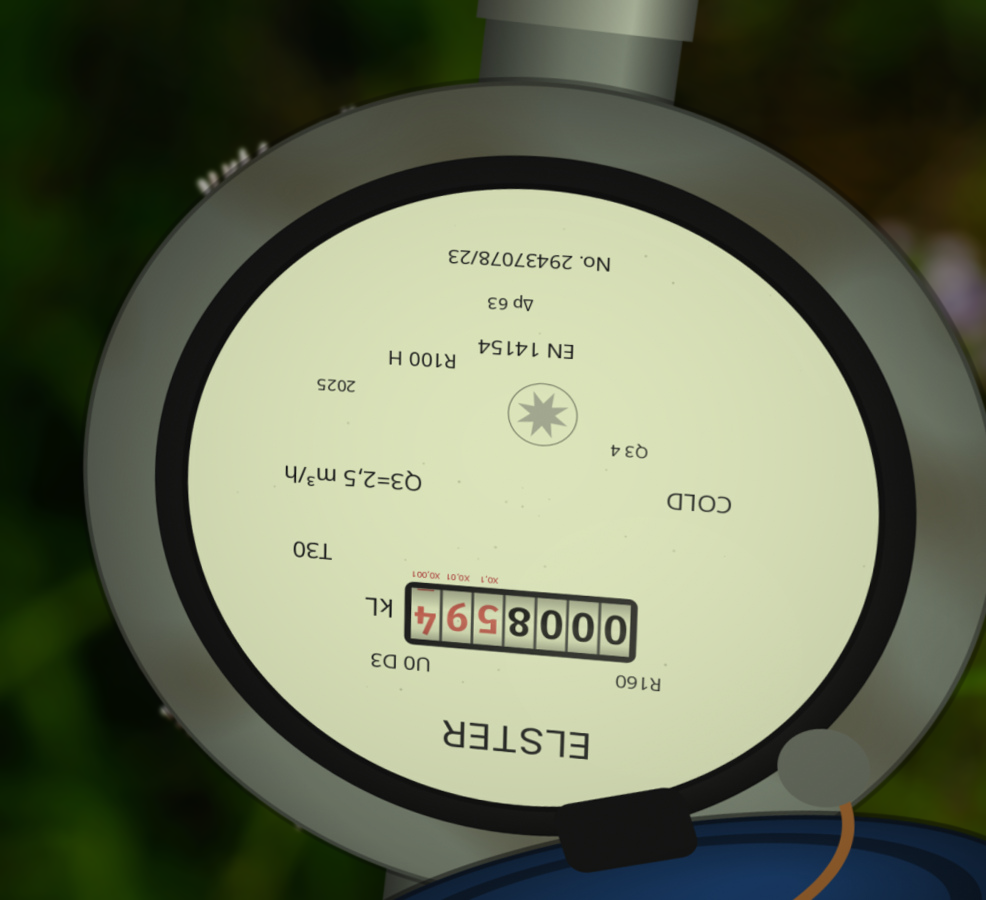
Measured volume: 8.594 kL
